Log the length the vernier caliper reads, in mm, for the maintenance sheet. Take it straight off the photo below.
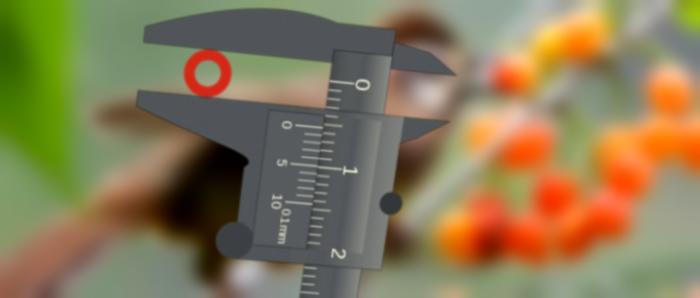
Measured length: 5.4 mm
